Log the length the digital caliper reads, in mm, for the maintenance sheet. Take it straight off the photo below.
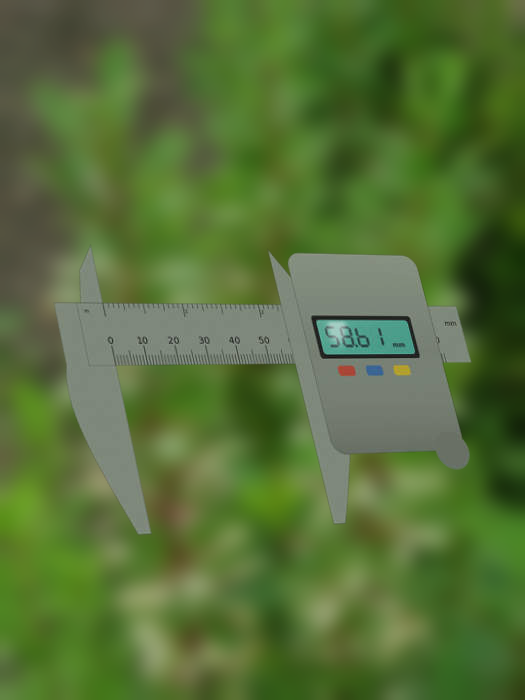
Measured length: 58.61 mm
